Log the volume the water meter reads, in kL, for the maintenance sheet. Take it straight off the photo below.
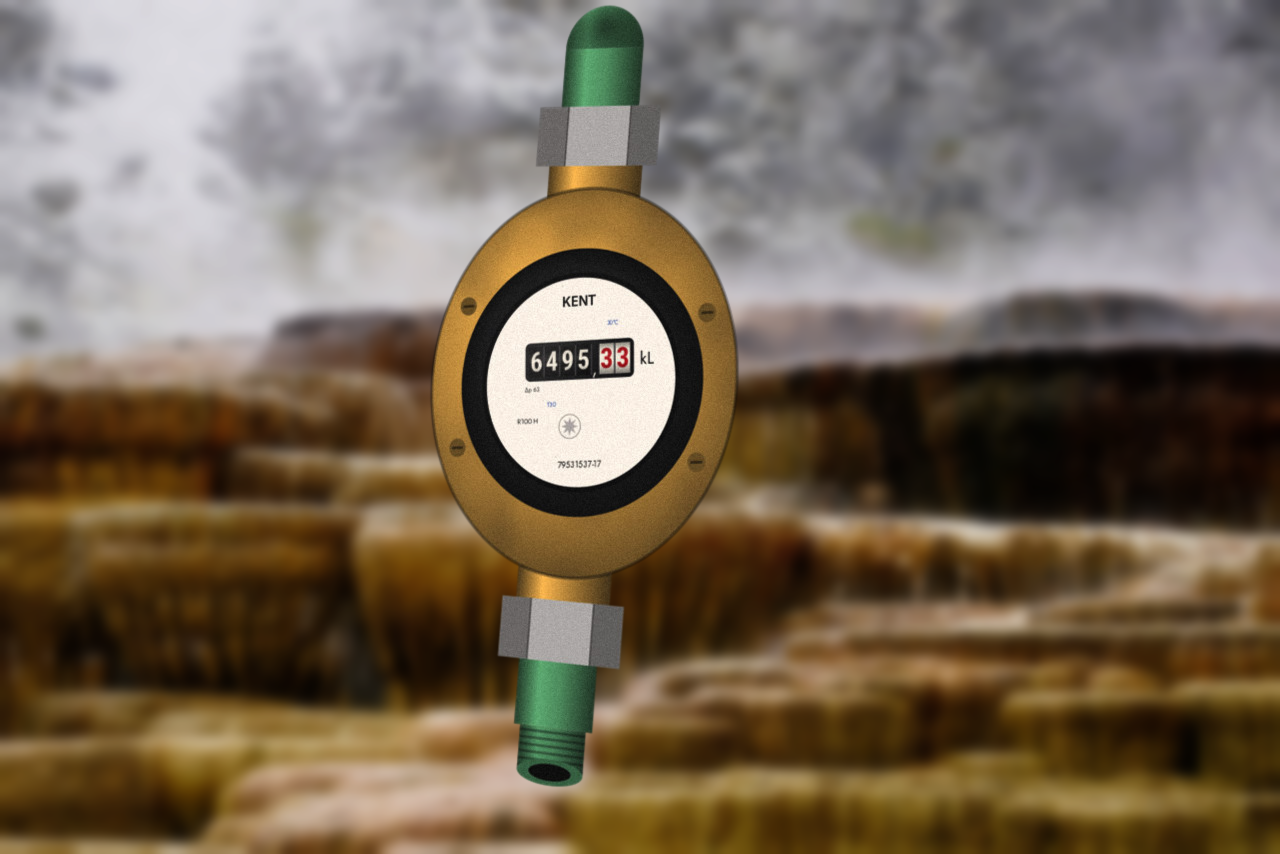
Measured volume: 6495.33 kL
